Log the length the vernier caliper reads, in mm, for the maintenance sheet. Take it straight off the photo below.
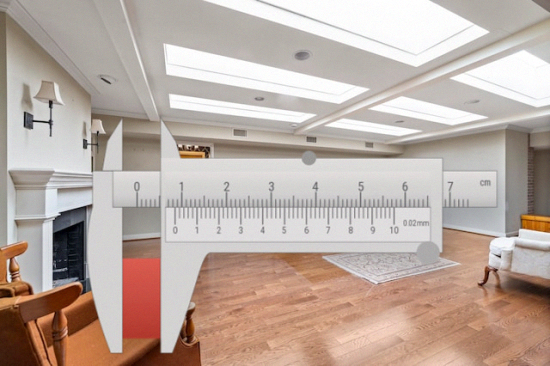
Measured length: 8.5 mm
